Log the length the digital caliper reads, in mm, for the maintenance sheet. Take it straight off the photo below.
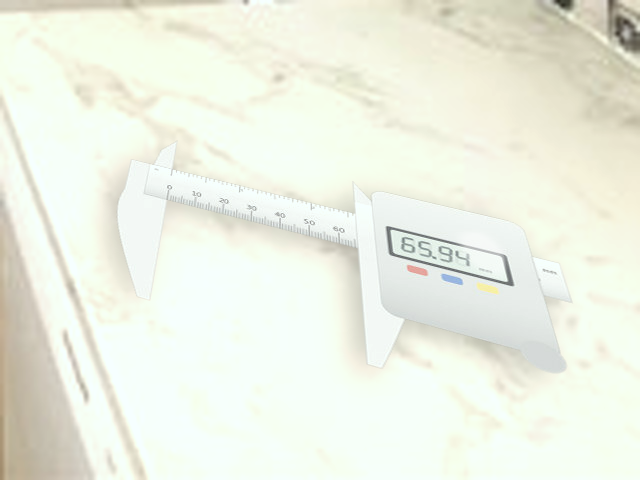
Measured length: 65.94 mm
